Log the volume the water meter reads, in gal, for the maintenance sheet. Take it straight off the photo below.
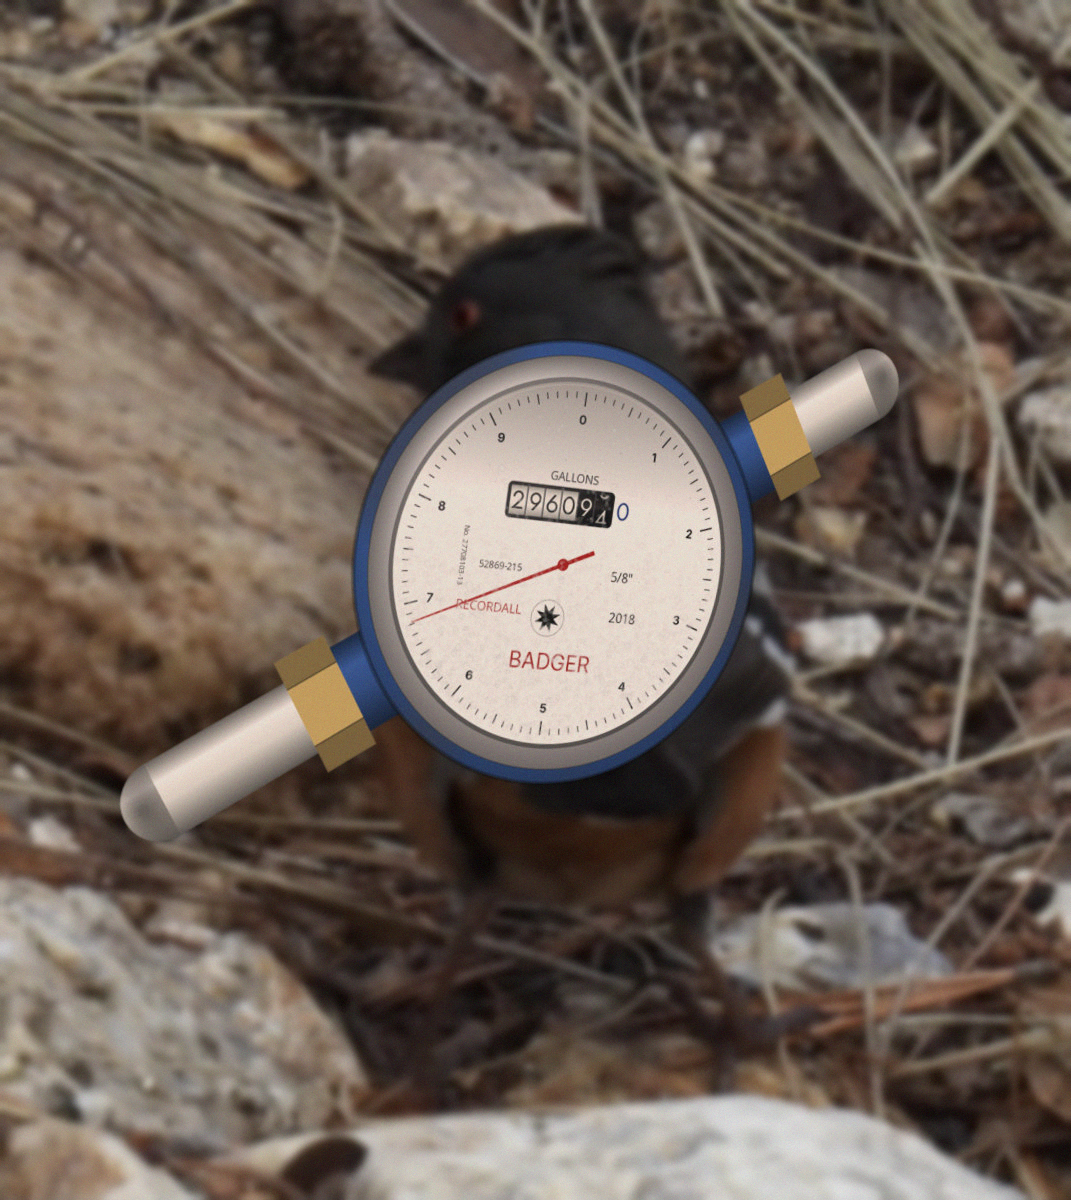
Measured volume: 2960936.8 gal
